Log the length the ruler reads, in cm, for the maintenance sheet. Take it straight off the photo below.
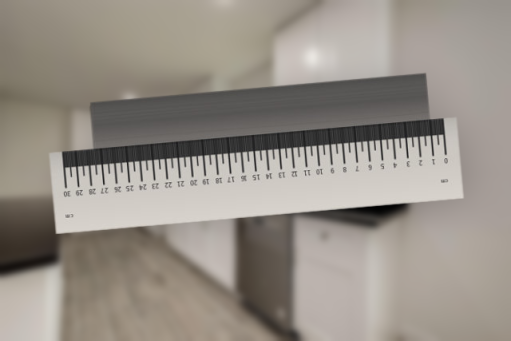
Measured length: 26.5 cm
